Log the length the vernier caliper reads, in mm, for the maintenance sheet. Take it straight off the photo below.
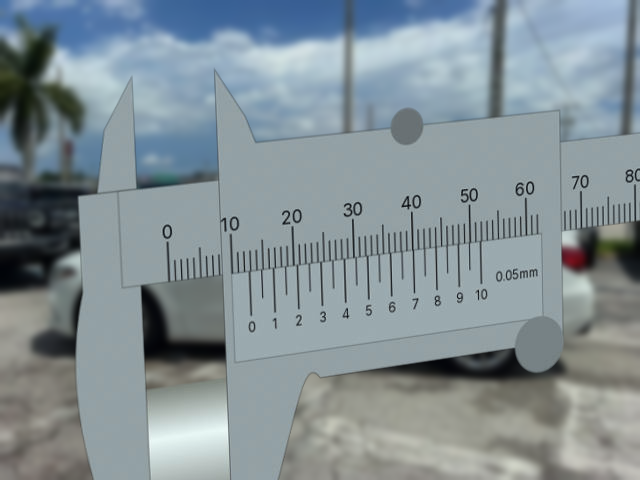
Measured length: 12.8 mm
